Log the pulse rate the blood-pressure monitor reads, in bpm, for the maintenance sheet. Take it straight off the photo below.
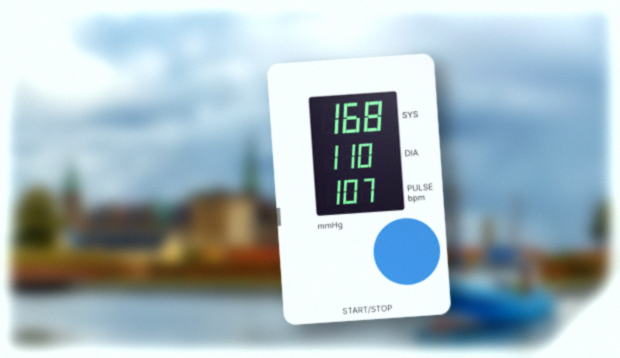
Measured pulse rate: 107 bpm
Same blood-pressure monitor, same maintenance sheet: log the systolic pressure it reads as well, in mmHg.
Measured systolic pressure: 168 mmHg
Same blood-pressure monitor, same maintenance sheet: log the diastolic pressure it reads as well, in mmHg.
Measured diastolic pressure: 110 mmHg
